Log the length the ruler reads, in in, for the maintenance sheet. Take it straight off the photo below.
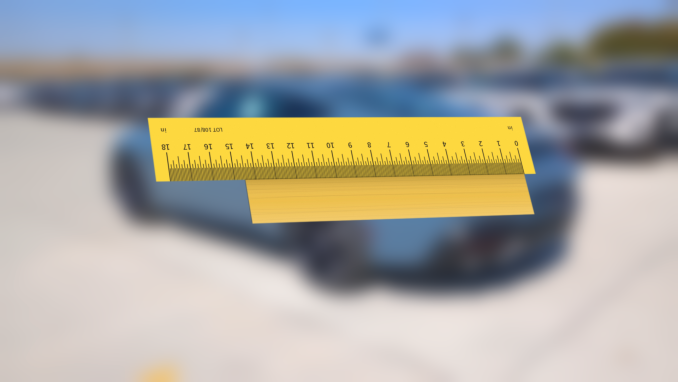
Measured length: 14.5 in
